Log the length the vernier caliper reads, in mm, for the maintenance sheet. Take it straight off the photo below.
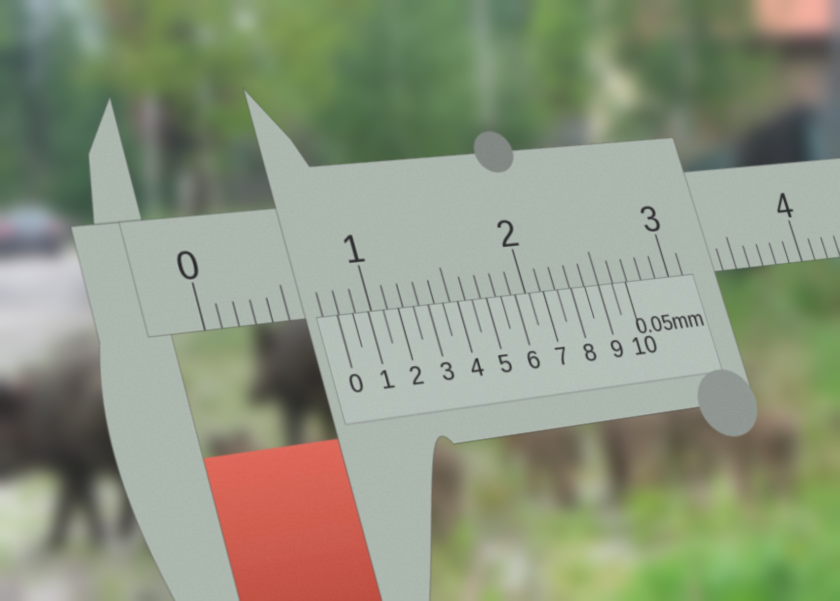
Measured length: 7.9 mm
